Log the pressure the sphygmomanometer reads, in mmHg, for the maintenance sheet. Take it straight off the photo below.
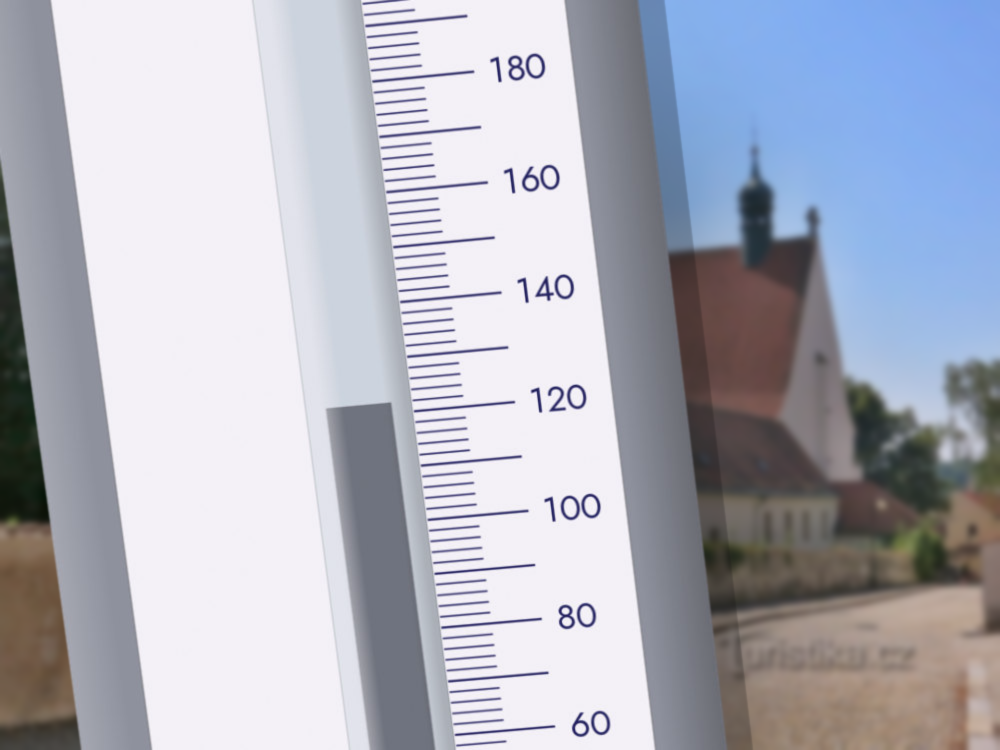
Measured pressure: 122 mmHg
